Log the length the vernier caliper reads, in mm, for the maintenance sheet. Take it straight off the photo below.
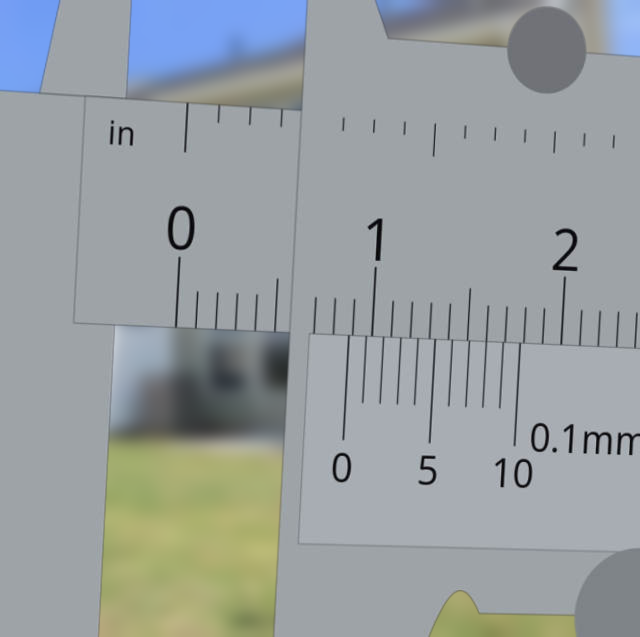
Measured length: 8.8 mm
